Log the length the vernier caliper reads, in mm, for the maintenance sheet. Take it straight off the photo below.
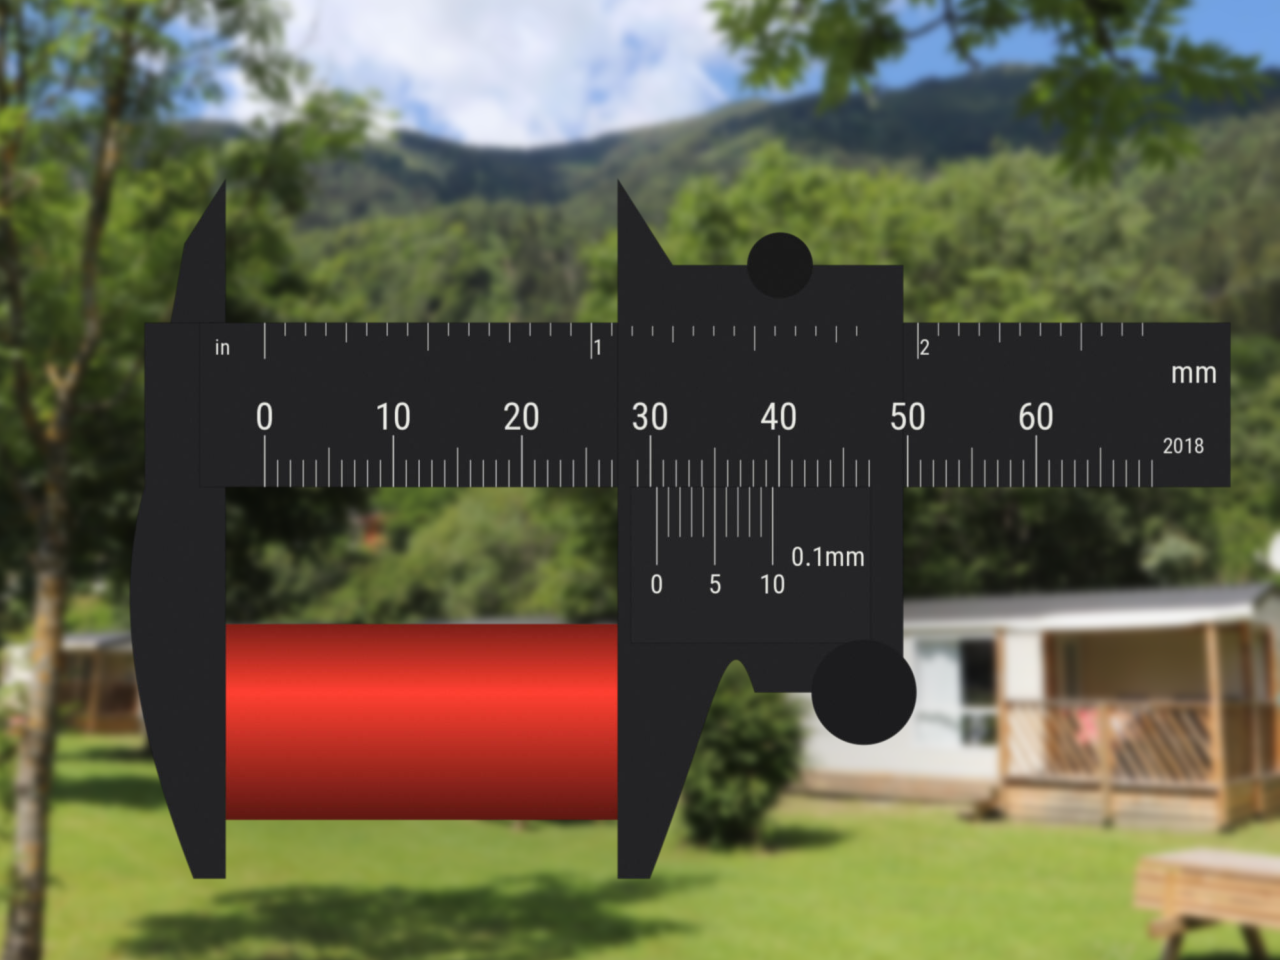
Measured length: 30.5 mm
